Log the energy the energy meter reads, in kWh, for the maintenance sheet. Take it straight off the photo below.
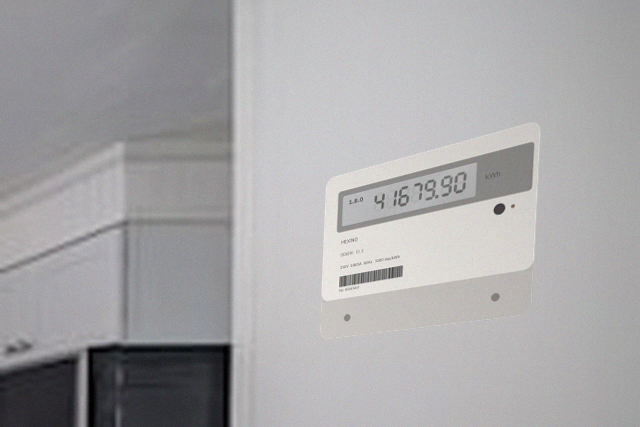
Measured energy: 41679.90 kWh
